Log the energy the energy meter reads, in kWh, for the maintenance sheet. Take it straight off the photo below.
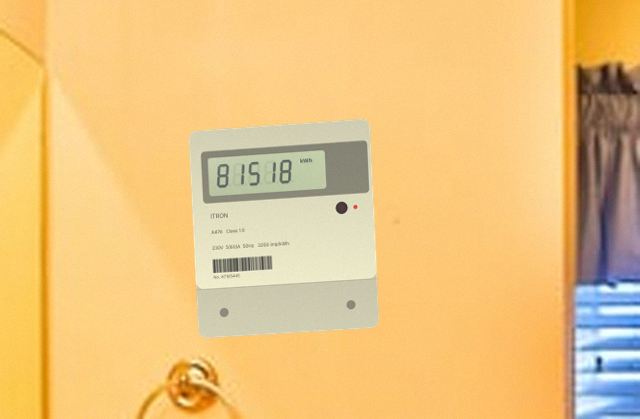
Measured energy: 81518 kWh
